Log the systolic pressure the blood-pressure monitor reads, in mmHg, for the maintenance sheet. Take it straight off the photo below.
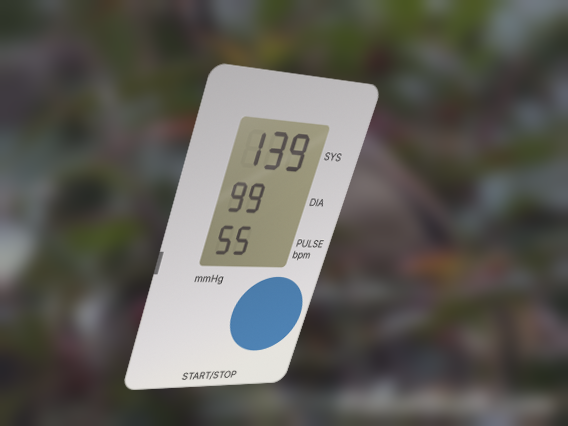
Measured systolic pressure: 139 mmHg
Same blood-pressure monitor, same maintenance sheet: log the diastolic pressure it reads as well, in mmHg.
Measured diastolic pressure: 99 mmHg
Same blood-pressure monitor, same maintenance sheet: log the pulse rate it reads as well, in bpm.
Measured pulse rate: 55 bpm
